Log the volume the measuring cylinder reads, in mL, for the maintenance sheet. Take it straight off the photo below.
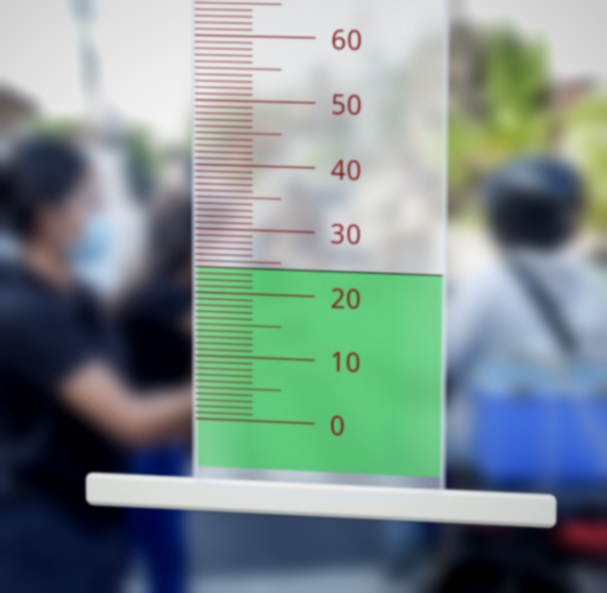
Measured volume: 24 mL
